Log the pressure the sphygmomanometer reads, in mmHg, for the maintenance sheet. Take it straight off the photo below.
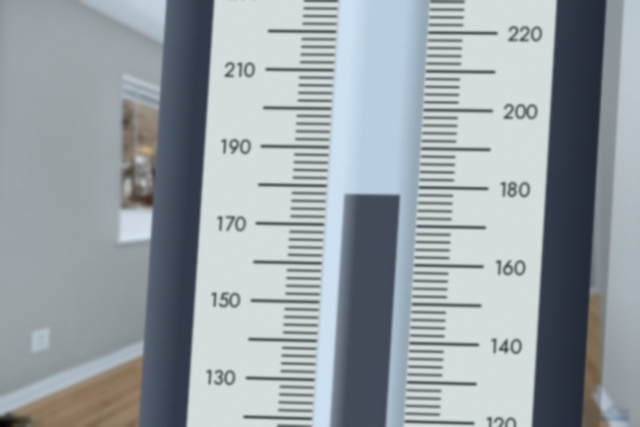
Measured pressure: 178 mmHg
